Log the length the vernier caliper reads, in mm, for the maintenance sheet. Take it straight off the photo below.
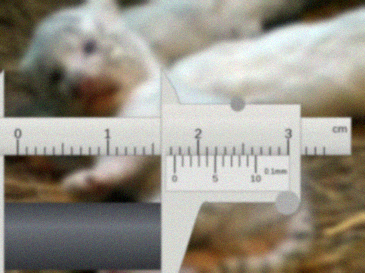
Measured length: 17.4 mm
